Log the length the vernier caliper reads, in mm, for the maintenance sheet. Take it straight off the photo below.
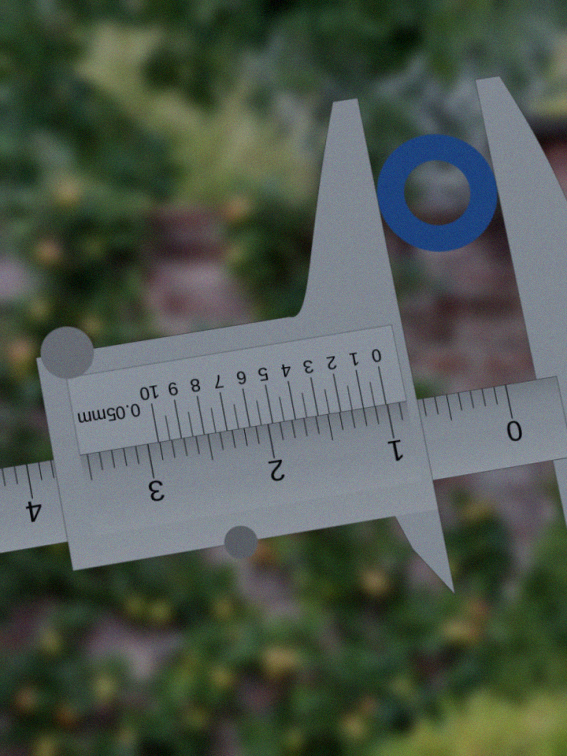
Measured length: 10.1 mm
